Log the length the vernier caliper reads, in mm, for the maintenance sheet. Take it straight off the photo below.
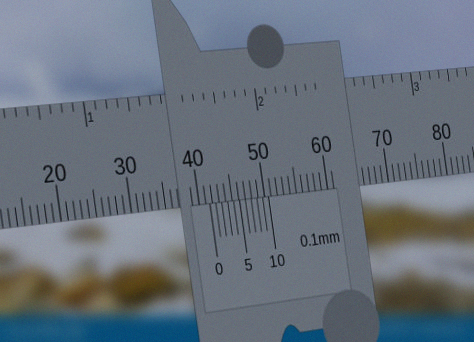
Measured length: 41.6 mm
